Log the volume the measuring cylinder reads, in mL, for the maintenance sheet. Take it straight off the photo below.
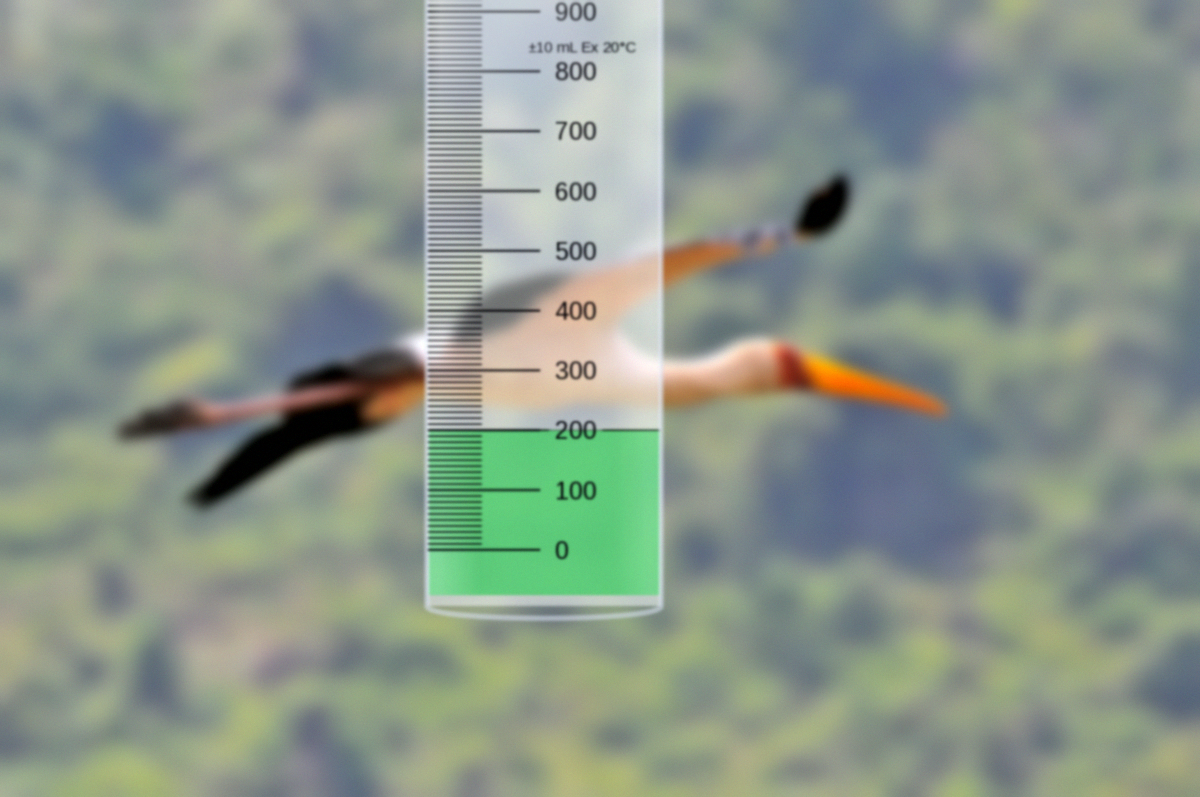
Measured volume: 200 mL
